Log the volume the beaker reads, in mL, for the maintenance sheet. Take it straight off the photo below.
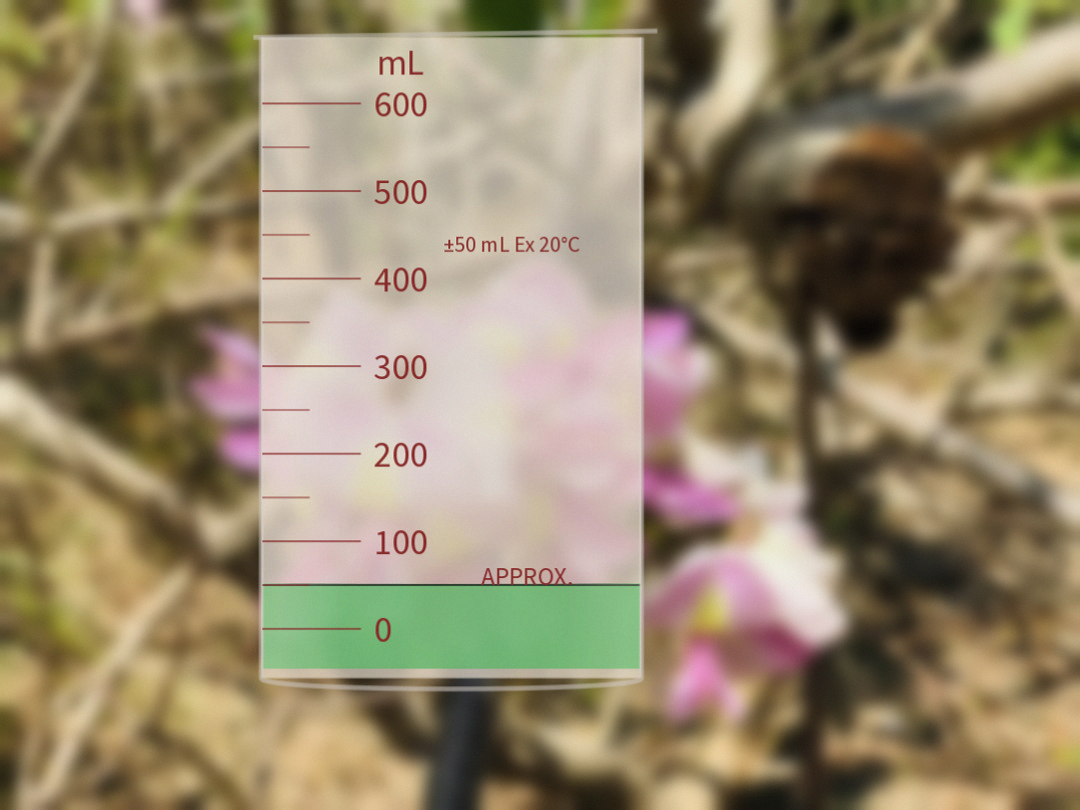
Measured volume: 50 mL
